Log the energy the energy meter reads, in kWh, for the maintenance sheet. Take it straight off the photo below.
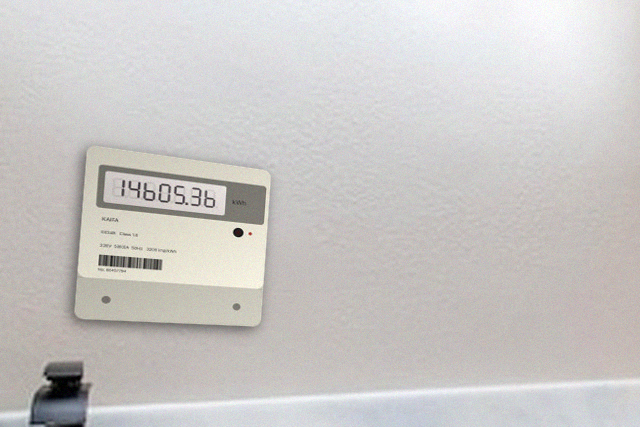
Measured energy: 14605.36 kWh
